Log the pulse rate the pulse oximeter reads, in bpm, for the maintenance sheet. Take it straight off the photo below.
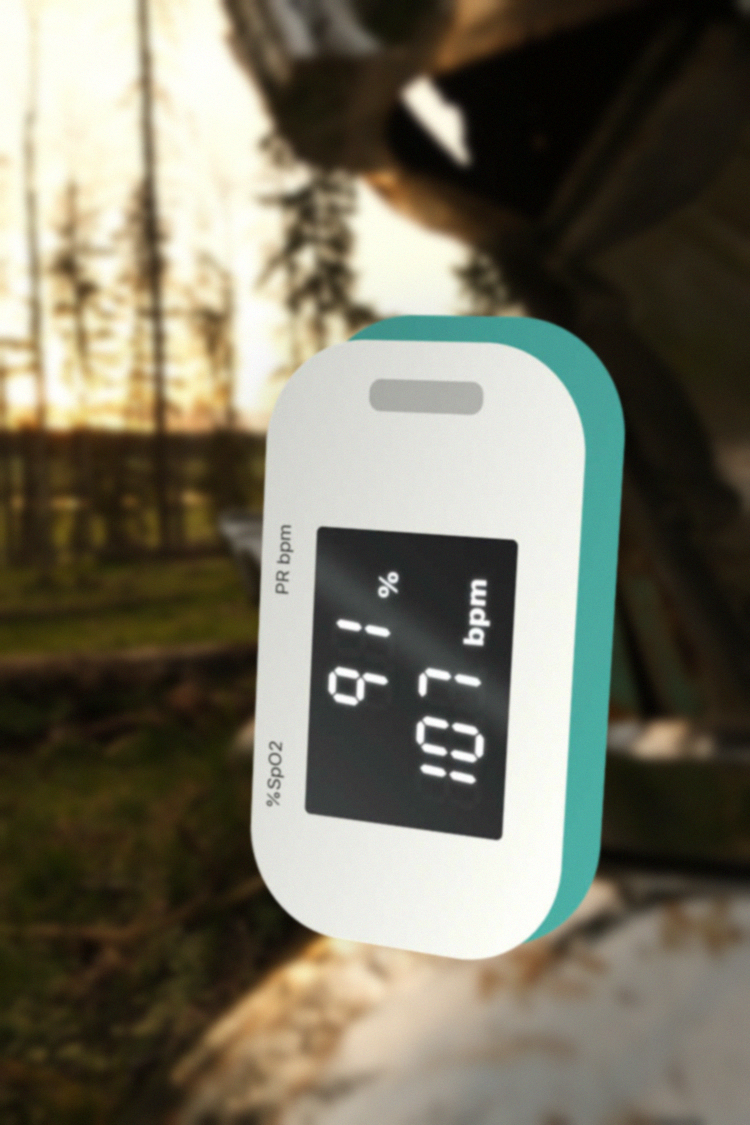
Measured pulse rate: 107 bpm
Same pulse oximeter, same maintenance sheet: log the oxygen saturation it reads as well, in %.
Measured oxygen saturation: 91 %
